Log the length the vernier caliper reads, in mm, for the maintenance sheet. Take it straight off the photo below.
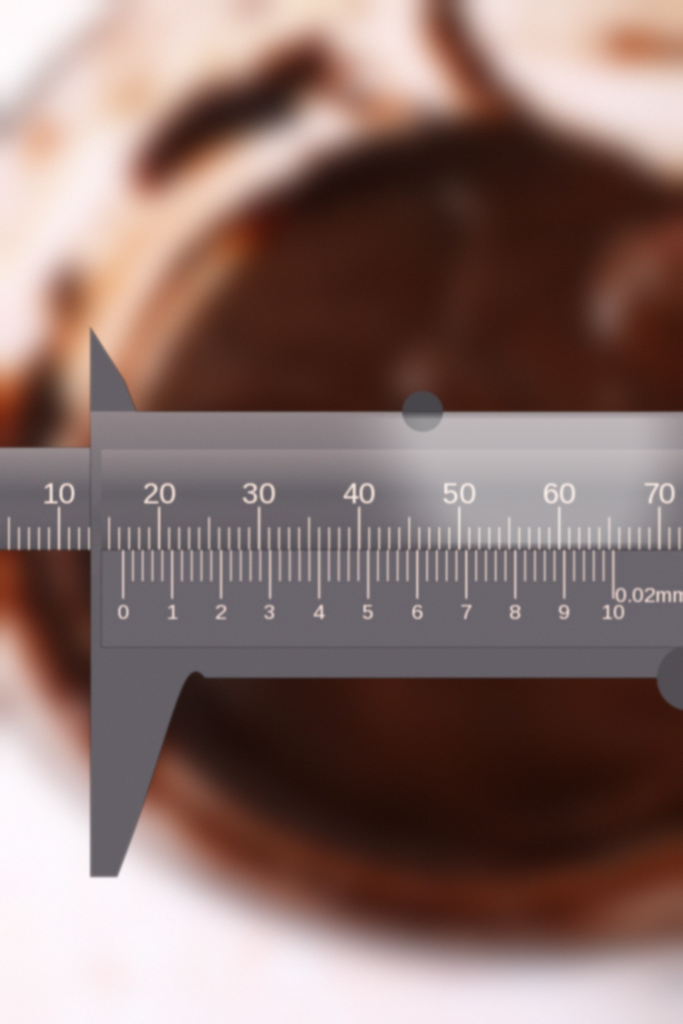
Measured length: 16.4 mm
